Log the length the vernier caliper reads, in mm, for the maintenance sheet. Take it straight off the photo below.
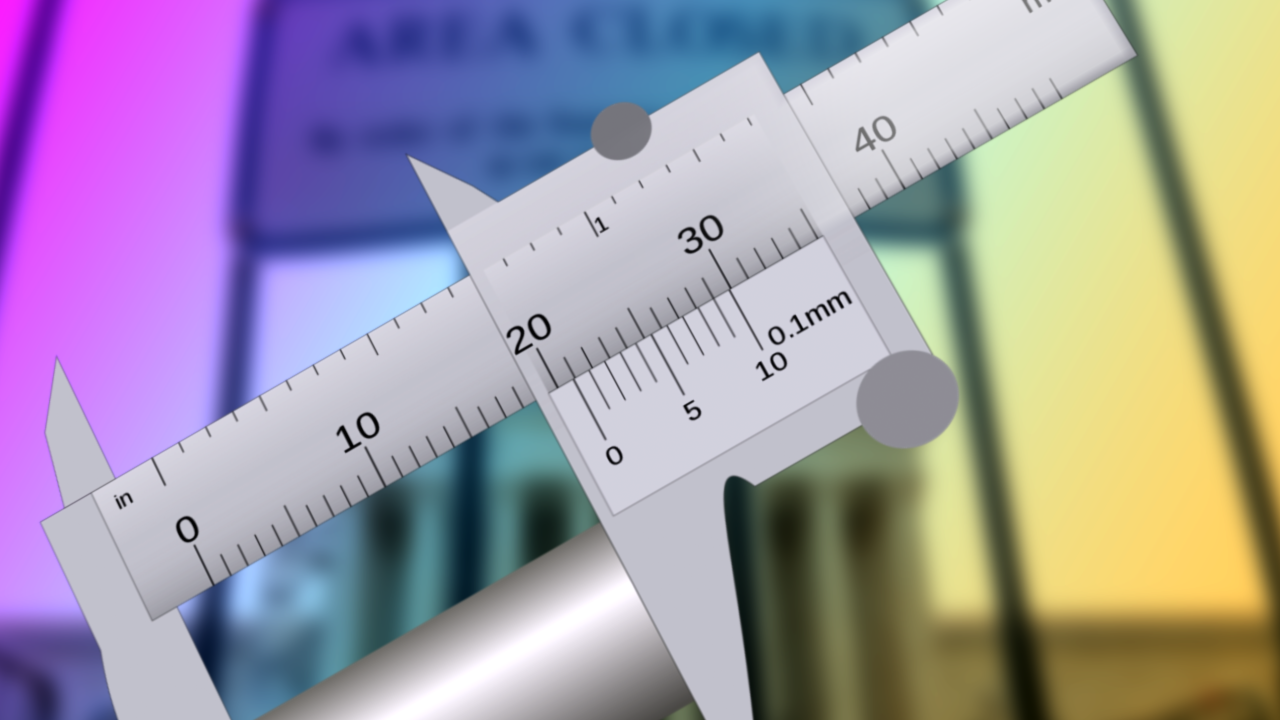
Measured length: 20.9 mm
